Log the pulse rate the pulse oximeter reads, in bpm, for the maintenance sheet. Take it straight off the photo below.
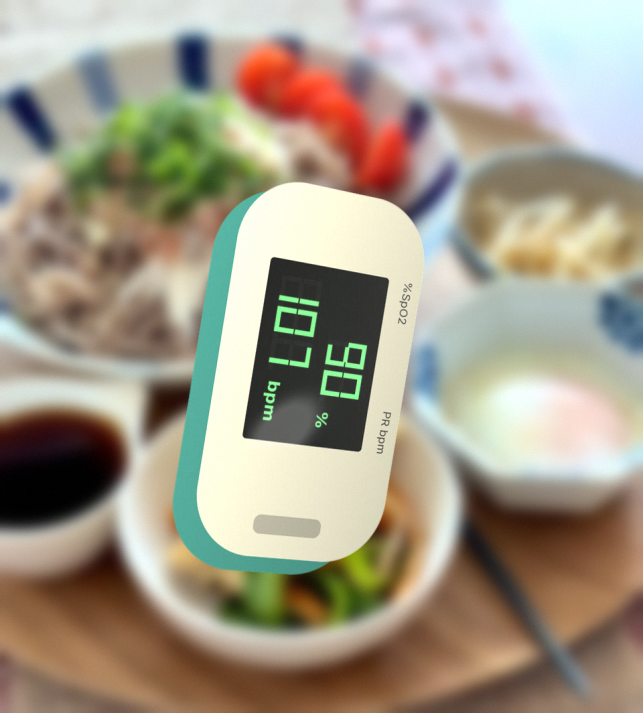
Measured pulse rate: 107 bpm
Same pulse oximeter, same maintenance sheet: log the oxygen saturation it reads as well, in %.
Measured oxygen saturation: 90 %
